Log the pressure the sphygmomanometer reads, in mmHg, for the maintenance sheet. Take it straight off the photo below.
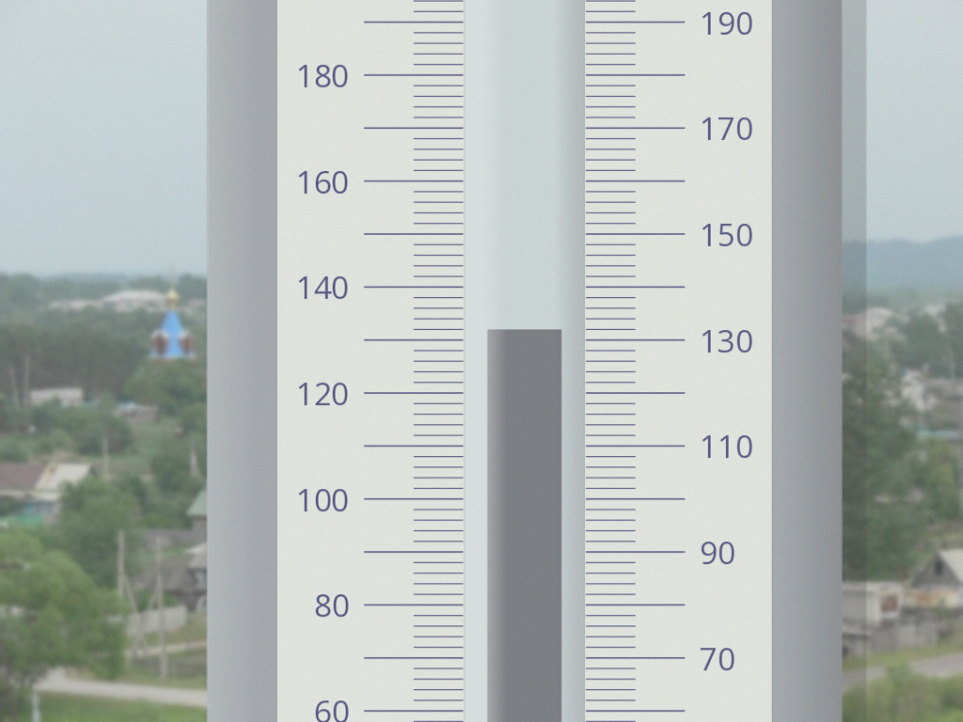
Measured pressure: 132 mmHg
